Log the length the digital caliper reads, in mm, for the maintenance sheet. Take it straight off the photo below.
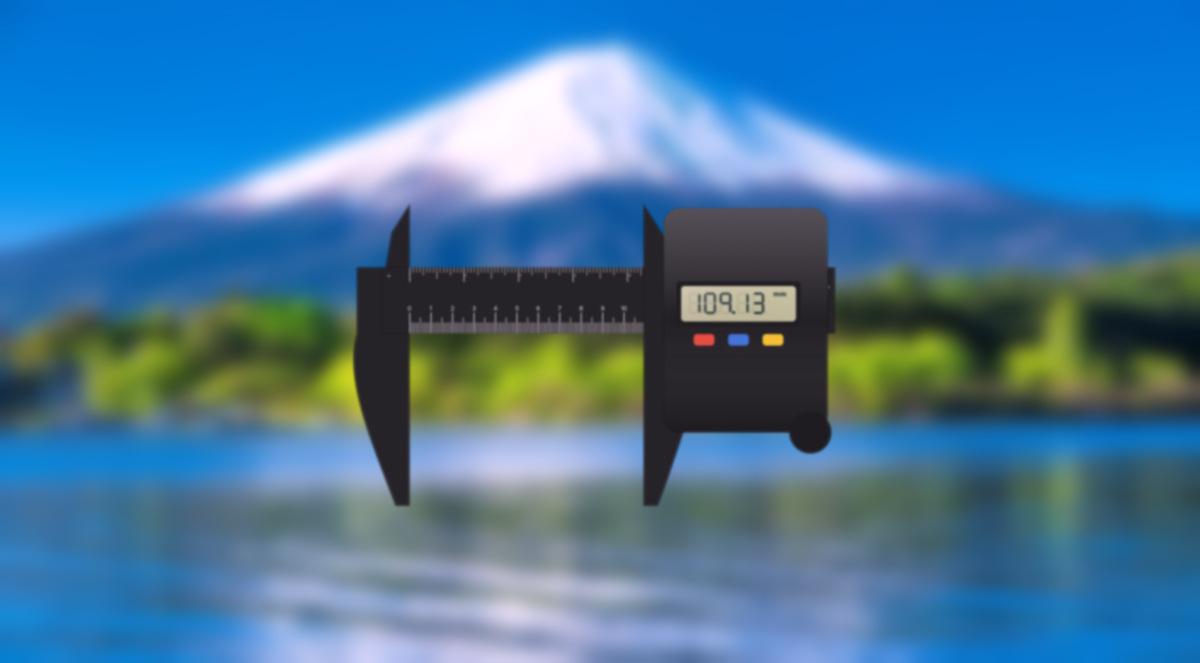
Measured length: 109.13 mm
